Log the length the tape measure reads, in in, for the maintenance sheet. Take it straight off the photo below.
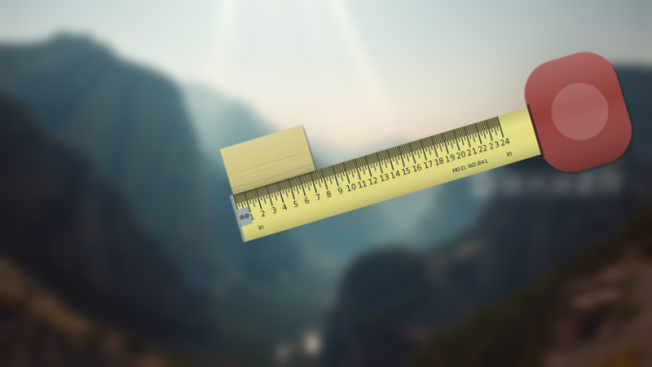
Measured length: 7.5 in
